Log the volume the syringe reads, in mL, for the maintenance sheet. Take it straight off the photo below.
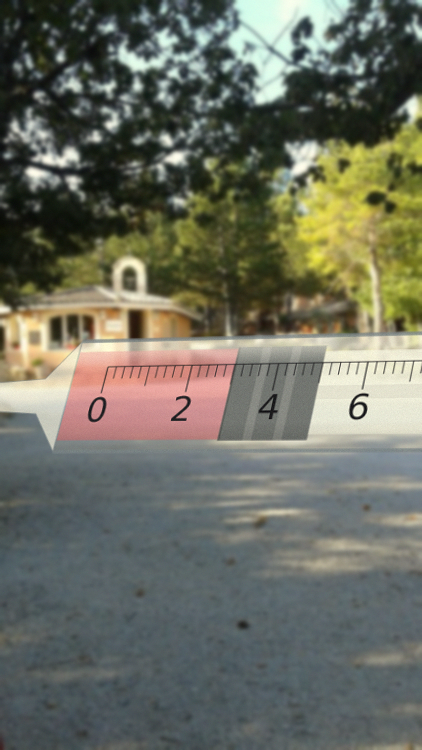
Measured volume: 3 mL
